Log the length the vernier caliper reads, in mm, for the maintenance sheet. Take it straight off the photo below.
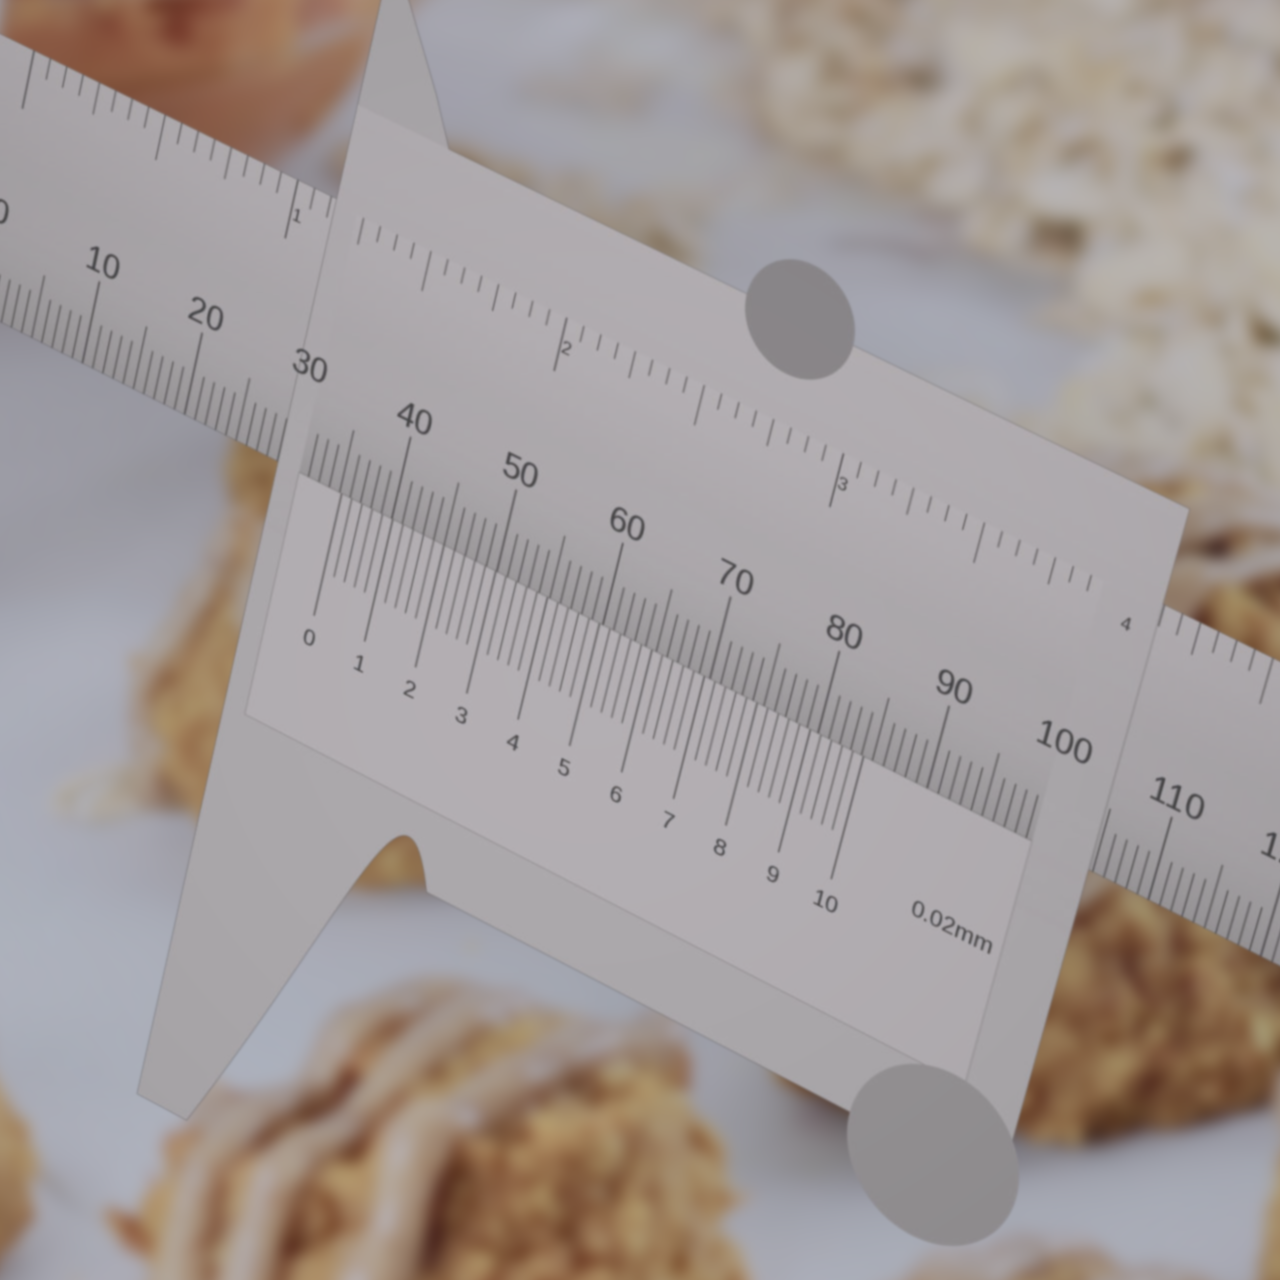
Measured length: 35.2 mm
